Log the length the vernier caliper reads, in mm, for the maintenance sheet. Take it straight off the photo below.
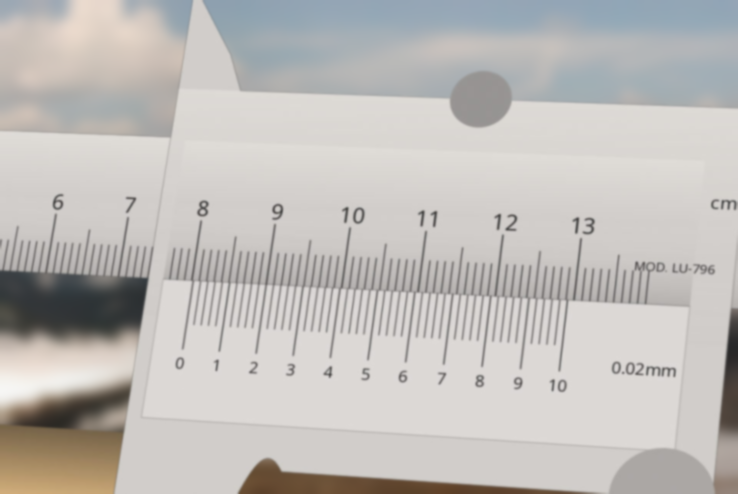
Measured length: 80.2 mm
